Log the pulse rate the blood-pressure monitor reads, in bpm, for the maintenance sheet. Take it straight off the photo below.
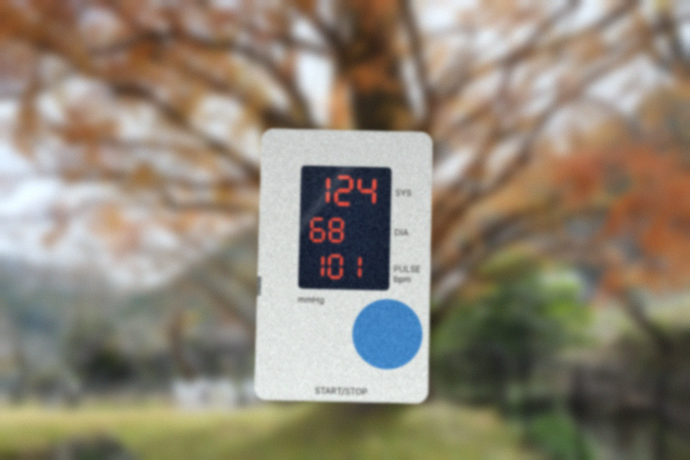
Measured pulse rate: 101 bpm
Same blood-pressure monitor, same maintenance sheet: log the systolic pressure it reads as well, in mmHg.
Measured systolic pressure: 124 mmHg
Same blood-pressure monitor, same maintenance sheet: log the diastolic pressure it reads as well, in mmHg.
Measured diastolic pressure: 68 mmHg
